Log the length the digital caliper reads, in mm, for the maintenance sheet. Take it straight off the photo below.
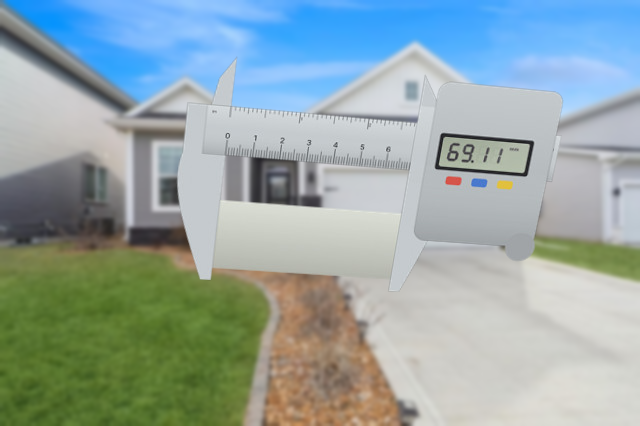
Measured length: 69.11 mm
